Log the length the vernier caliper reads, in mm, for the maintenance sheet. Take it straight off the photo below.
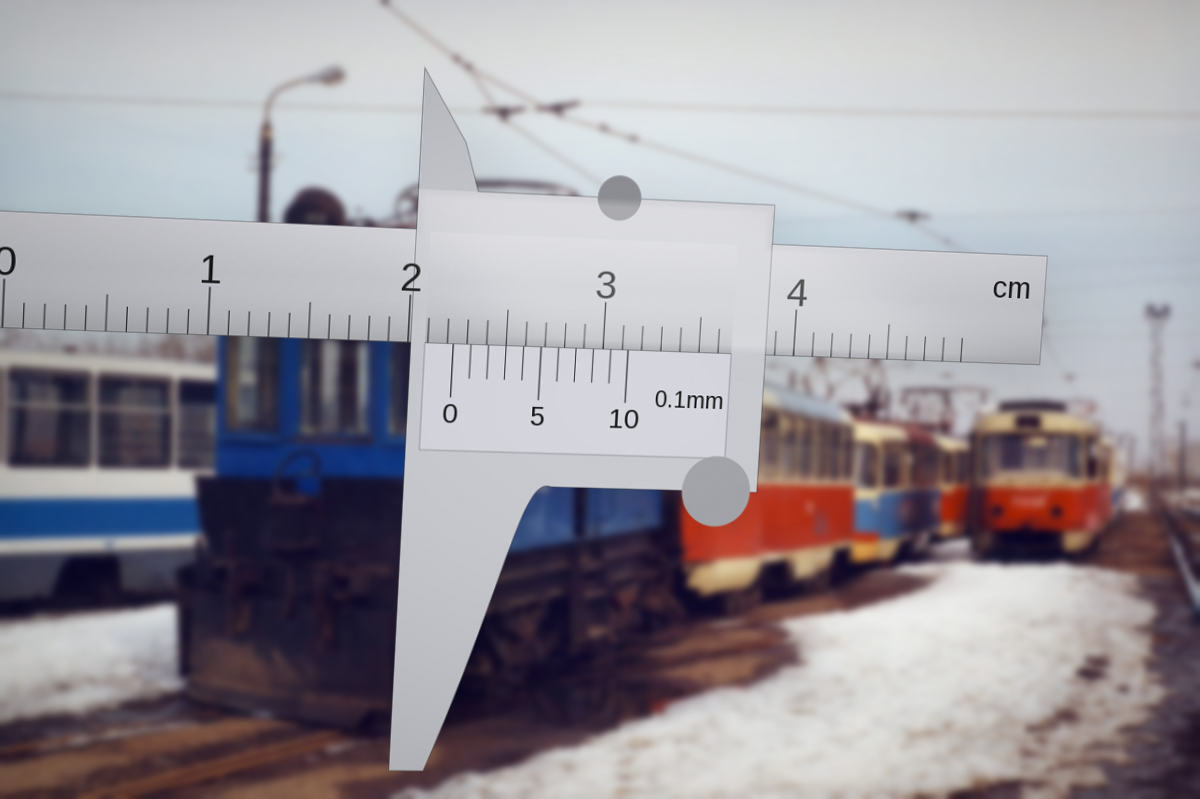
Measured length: 22.3 mm
